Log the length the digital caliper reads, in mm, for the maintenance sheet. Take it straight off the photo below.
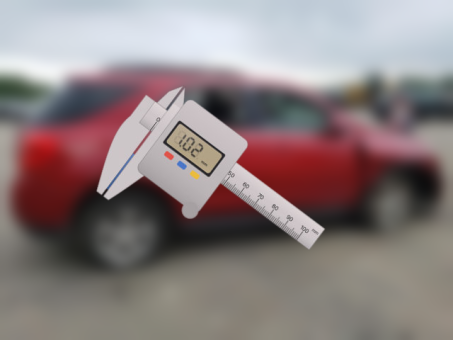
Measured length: 1.02 mm
